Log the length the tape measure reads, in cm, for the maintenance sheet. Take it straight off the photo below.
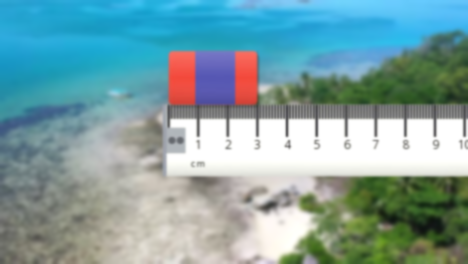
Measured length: 3 cm
